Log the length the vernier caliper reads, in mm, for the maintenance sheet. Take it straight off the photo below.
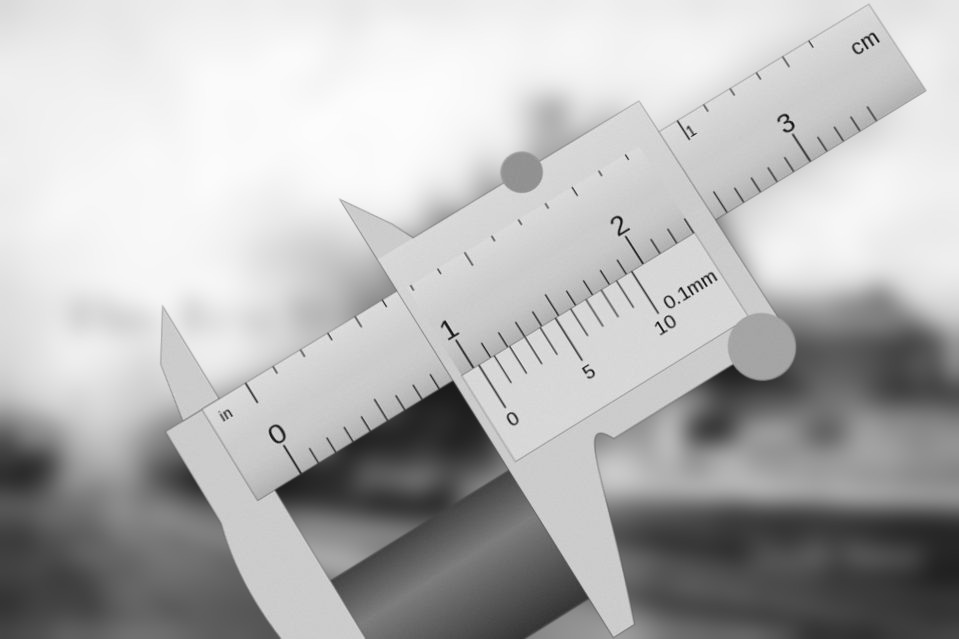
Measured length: 10.3 mm
